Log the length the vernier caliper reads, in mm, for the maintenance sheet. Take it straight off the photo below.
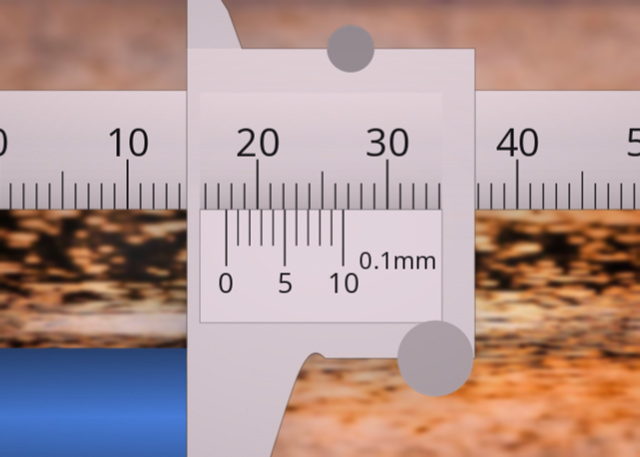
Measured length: 17.6 mm
